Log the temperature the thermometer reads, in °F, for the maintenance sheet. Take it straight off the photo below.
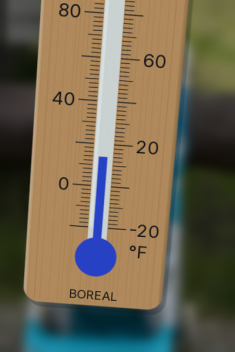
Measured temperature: 14 °F
